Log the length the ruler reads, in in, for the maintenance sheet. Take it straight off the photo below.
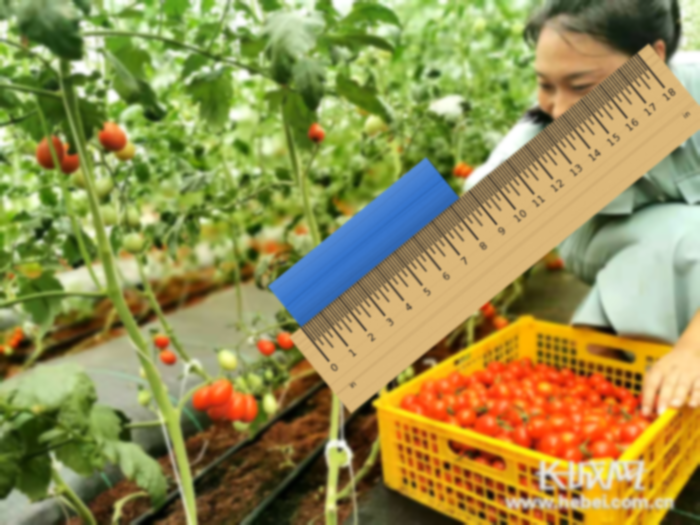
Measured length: 8.5 in
